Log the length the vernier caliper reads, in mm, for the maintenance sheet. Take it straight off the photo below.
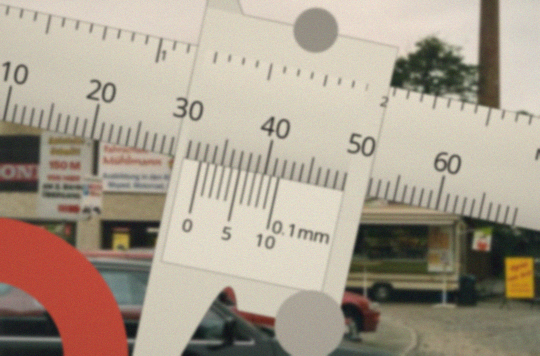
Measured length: 32.6 mm
